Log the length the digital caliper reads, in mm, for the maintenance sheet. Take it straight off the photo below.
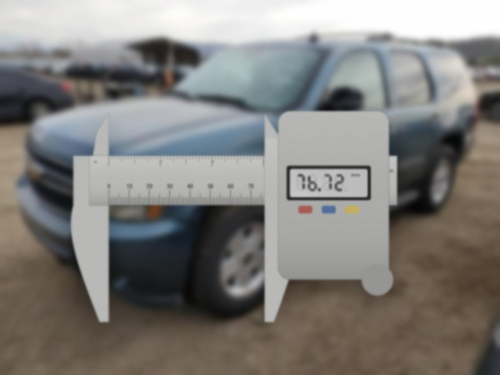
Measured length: 76.72 mm
